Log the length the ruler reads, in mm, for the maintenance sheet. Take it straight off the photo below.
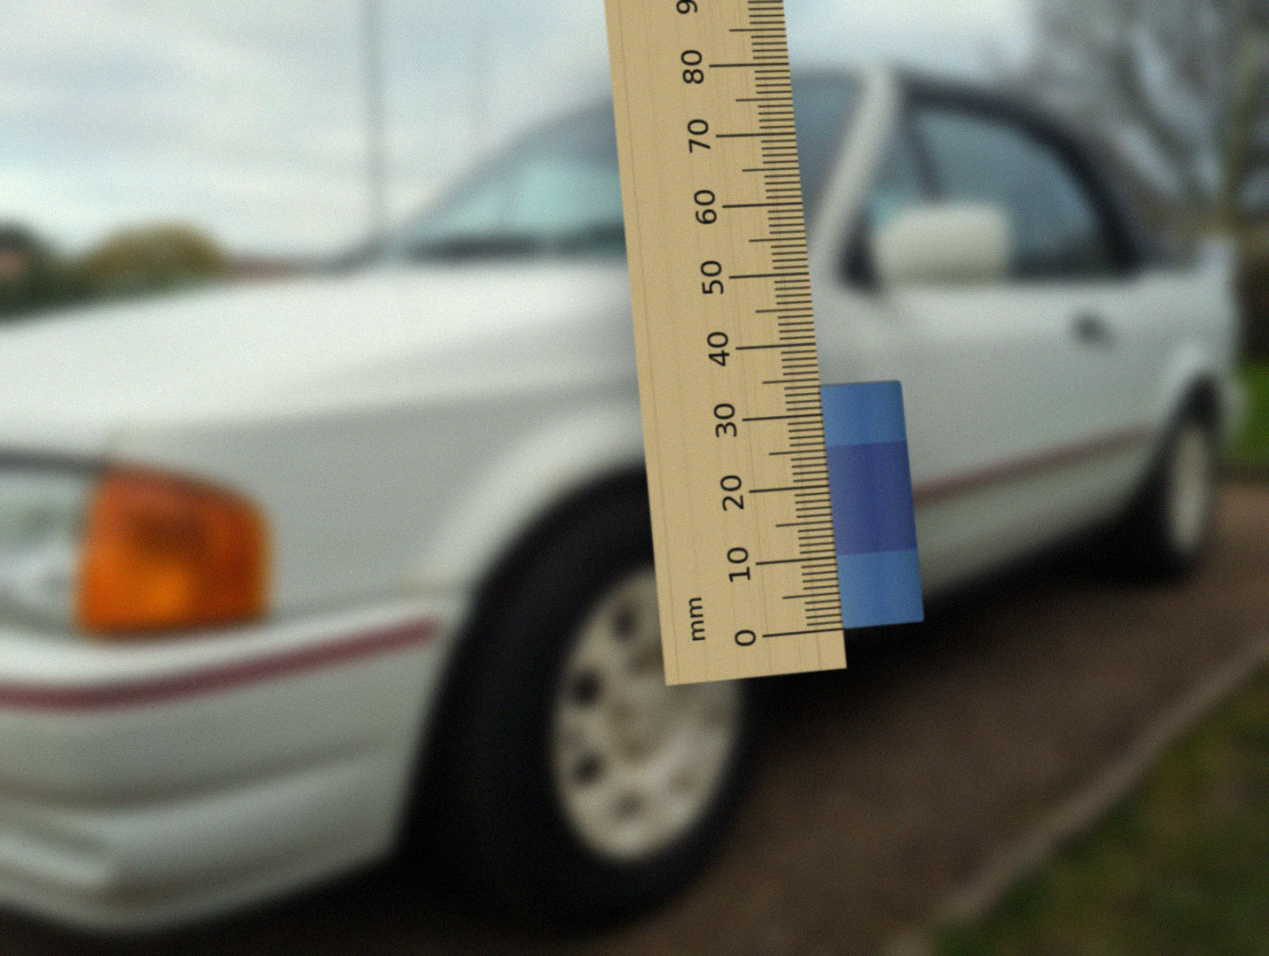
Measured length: 34 mm
